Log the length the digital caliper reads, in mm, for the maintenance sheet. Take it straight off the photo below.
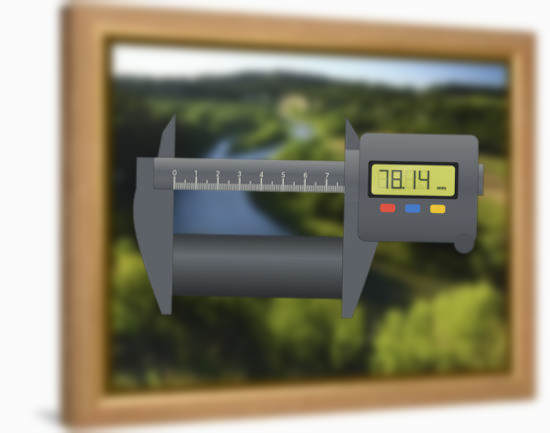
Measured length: 78.14 mm
